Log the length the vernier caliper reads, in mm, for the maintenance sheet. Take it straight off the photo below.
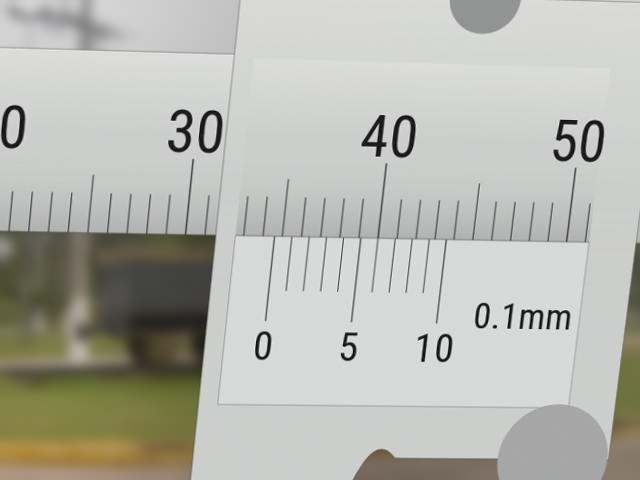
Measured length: 34.6 mm
